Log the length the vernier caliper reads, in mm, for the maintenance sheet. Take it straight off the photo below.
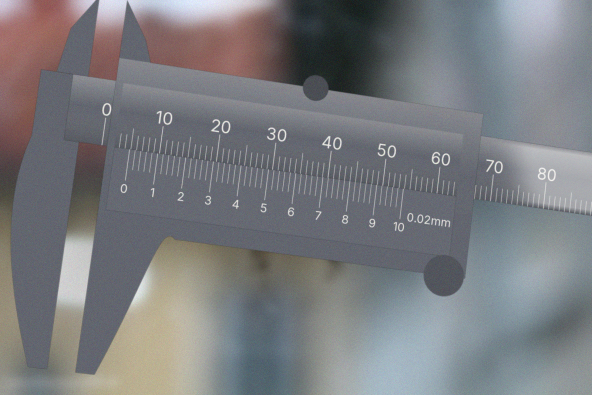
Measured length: 4.8 mm
